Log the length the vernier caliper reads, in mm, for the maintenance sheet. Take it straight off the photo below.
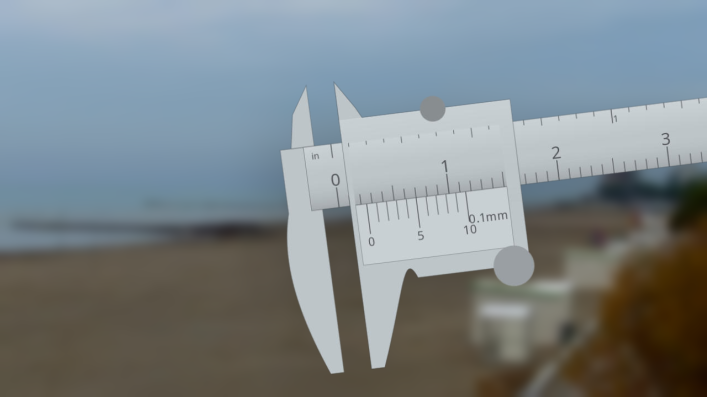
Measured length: 2.5 mm
